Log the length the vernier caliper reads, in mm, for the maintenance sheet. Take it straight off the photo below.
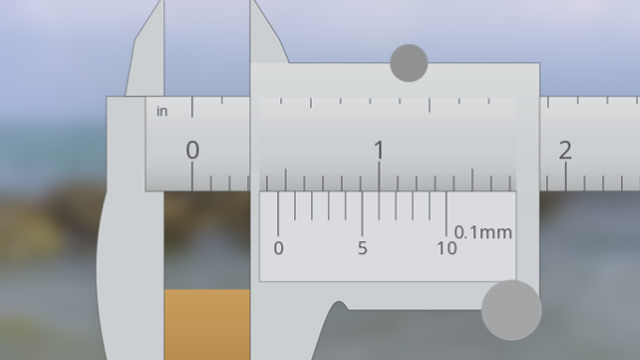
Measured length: 4.6 mm
